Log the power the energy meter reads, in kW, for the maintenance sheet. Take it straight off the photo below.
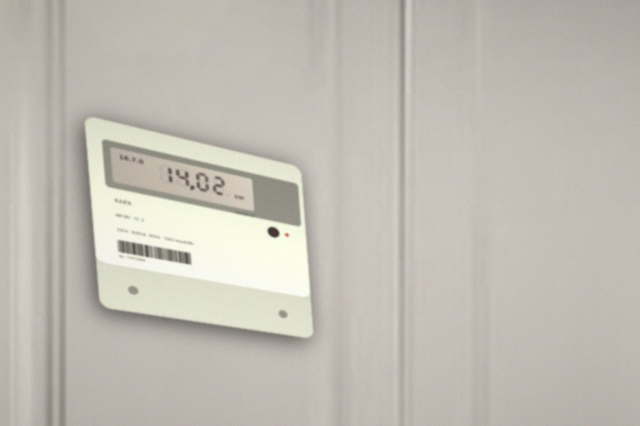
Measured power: 14.02 kW
